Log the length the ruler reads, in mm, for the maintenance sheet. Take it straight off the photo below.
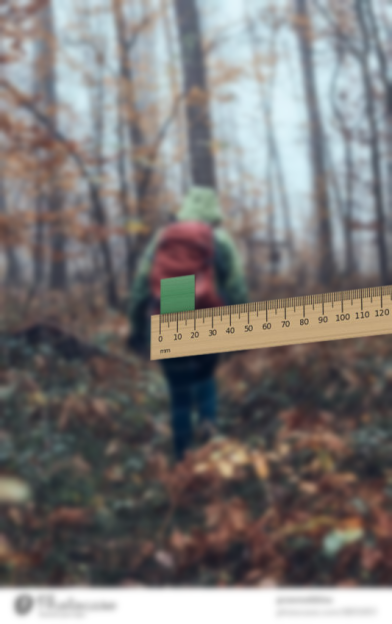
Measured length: 20 mm
